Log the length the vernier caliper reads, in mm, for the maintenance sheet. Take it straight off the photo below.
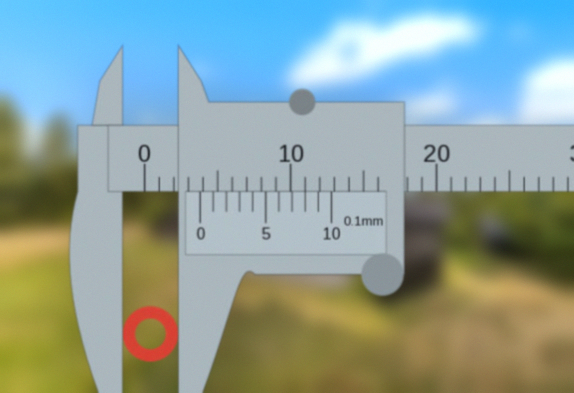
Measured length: 3.8 mm
